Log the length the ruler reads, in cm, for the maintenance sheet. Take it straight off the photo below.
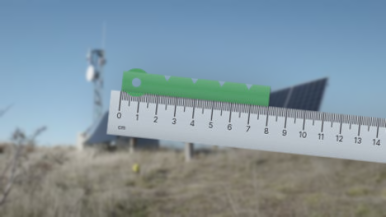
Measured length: 8 cm
